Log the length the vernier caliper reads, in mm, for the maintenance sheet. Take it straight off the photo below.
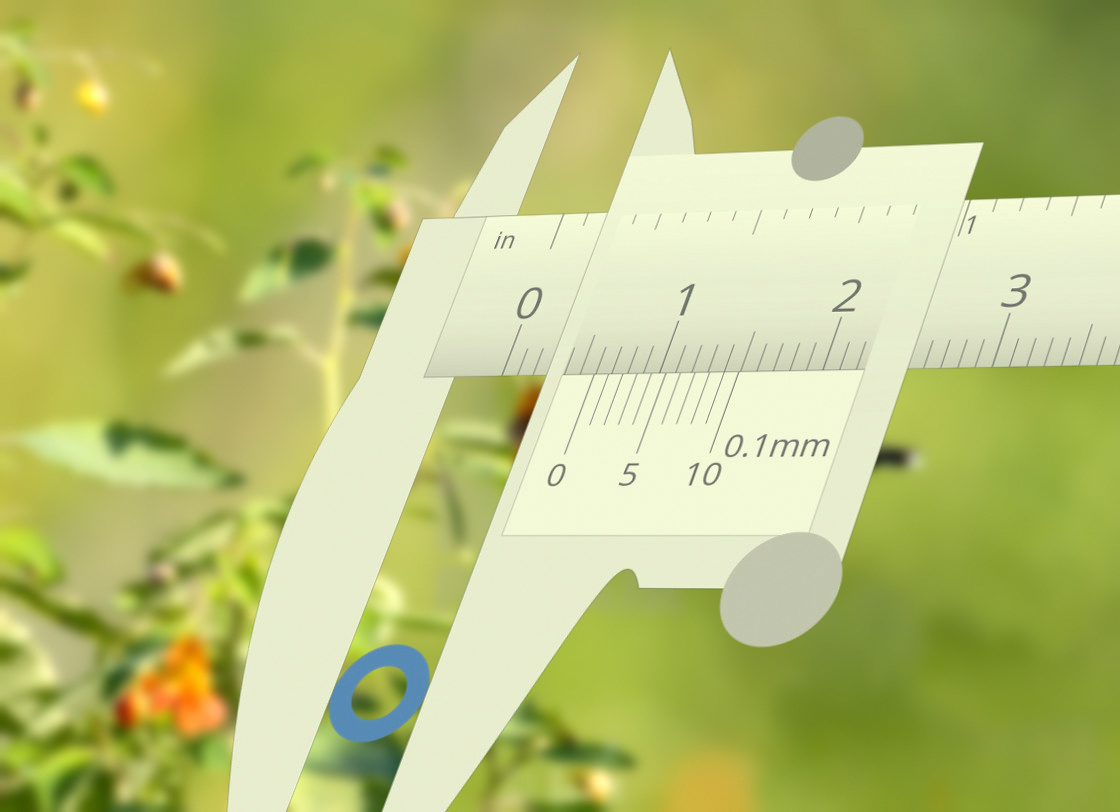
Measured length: 5.9 mm
